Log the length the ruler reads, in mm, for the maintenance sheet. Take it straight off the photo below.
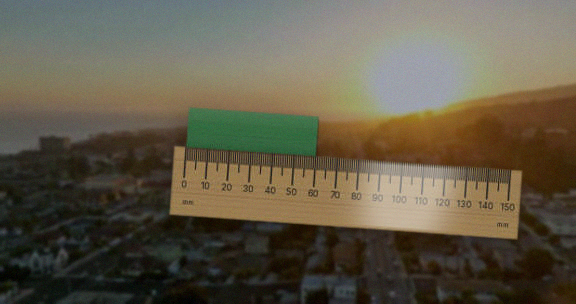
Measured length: 60 mm
